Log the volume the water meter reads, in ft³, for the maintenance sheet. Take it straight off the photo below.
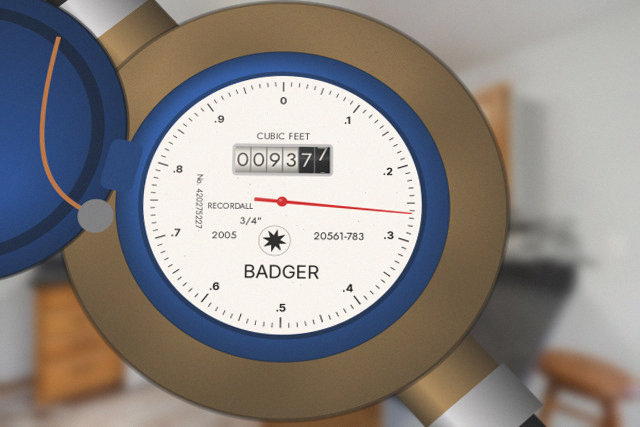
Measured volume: 9377.26 ft³
